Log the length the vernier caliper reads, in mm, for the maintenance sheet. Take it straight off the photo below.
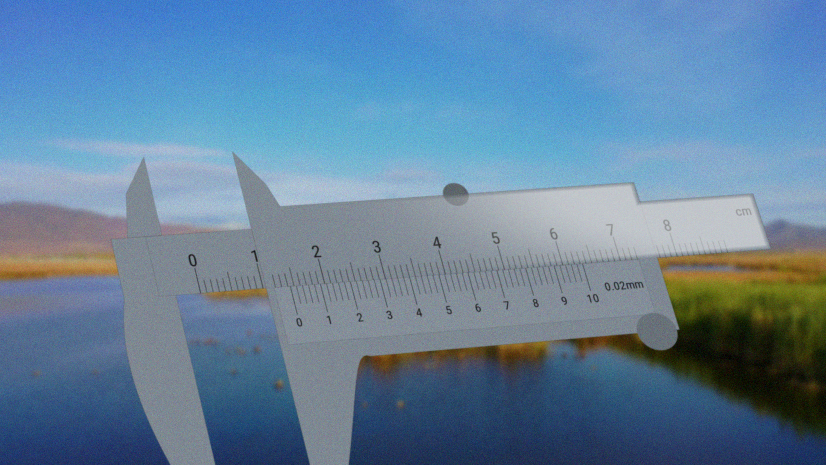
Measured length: 14.4 mm
